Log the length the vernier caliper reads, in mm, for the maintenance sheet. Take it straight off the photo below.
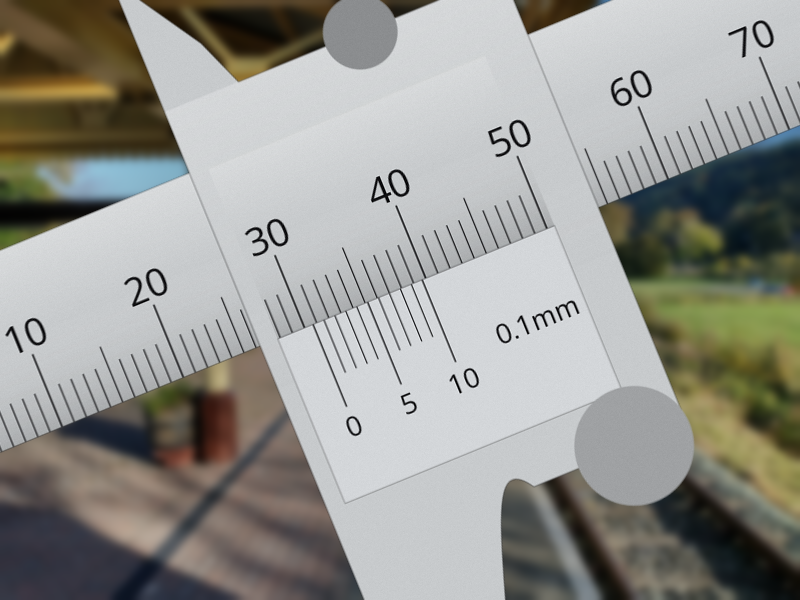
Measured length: 30.7 mm
